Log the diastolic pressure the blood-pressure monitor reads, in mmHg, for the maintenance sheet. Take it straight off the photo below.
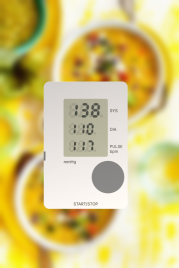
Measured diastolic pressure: 110 mmHg
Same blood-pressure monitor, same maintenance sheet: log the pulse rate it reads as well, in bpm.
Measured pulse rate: 117 bpm
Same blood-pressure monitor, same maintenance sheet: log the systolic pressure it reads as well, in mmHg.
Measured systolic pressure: 138 mmHg
